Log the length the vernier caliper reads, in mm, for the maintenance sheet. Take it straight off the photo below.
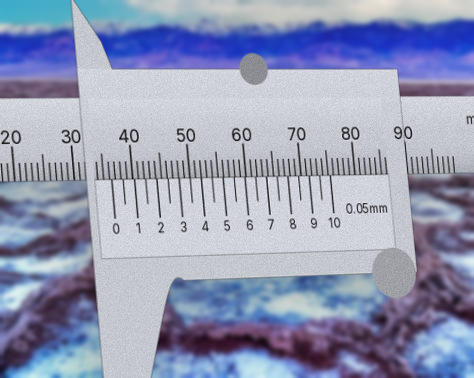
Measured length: 36.4 mm
